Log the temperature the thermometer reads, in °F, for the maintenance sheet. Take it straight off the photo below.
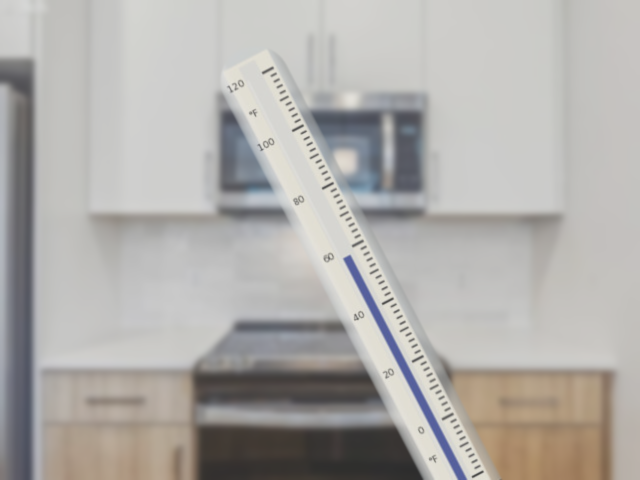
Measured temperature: 58 °F
